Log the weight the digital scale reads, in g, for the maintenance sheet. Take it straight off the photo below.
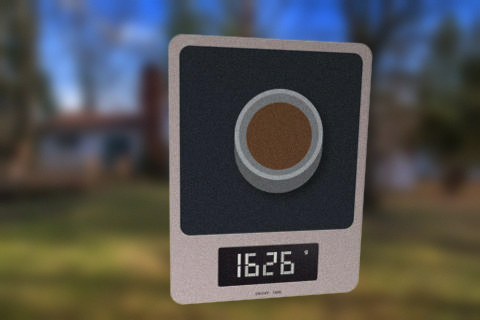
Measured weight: 1626 g
